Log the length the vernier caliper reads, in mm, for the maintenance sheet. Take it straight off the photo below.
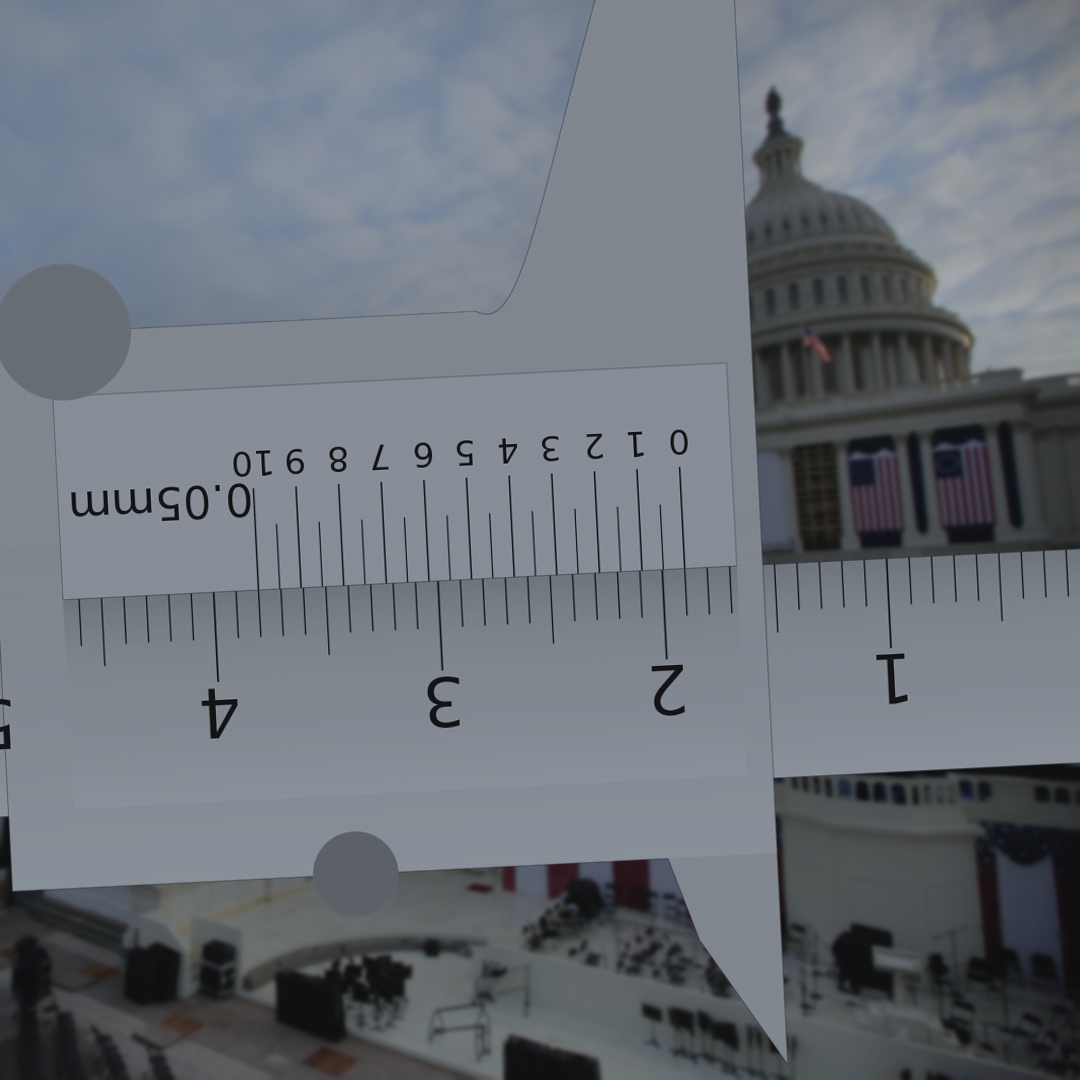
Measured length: 19.0 mm
